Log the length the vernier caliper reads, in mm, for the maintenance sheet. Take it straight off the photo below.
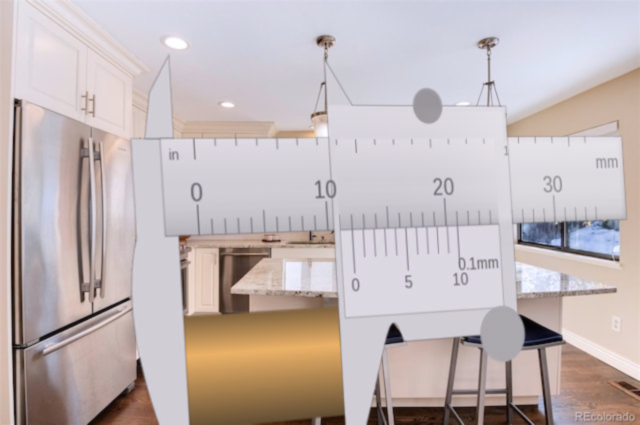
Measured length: 12.0 mm
